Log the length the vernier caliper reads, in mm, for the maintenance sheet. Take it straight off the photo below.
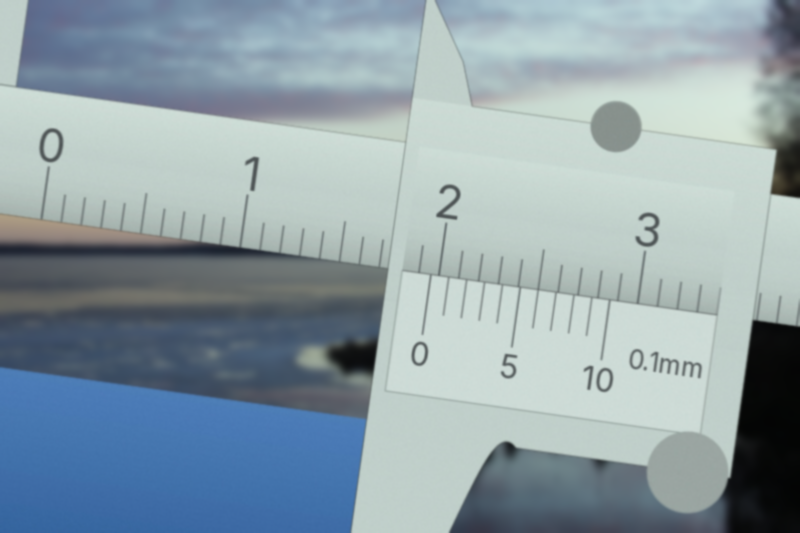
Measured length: 19.6 mm
